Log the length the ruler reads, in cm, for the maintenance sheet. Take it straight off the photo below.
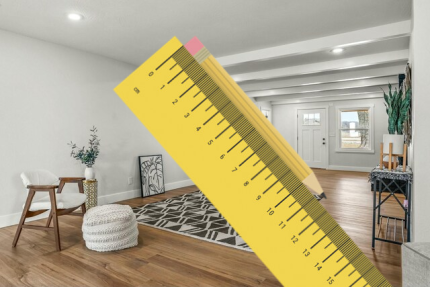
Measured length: 11.5 cm
